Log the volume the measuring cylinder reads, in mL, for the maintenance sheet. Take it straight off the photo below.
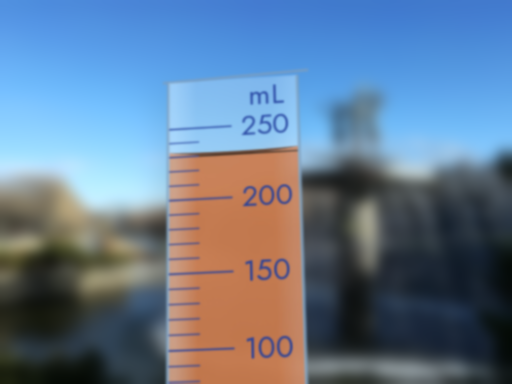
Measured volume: 230 mL
